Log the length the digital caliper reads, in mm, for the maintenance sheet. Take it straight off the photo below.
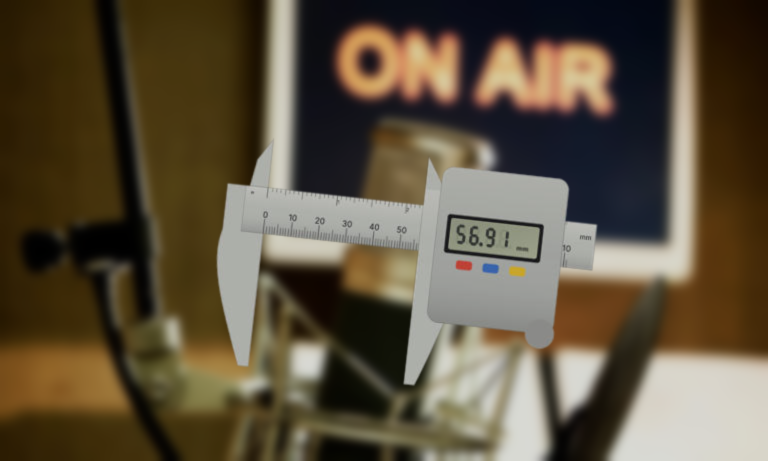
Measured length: 56.91 mm
